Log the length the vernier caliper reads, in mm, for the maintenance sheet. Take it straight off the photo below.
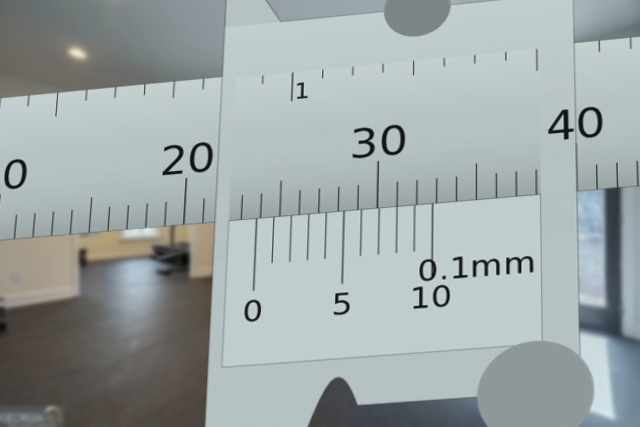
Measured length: 23.8 mm
